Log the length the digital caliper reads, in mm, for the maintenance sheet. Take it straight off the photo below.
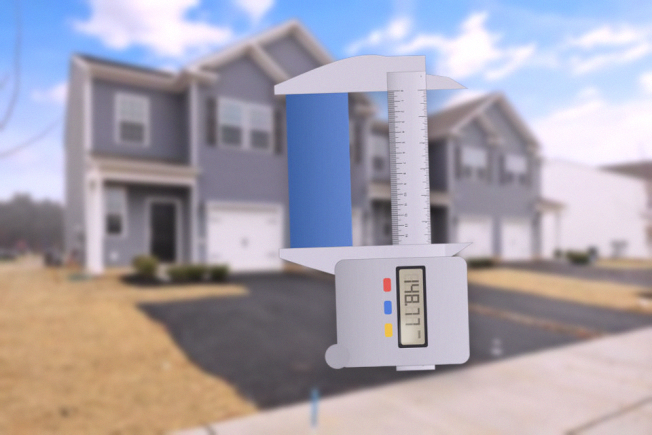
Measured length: 148.77 mm
